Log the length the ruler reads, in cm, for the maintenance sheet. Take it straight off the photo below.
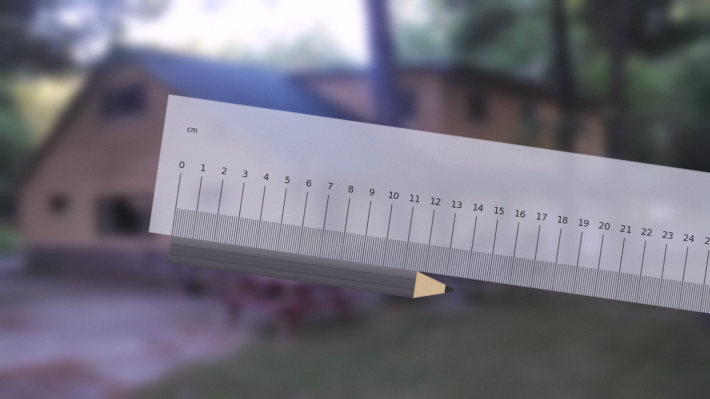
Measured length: 13.5 cm
